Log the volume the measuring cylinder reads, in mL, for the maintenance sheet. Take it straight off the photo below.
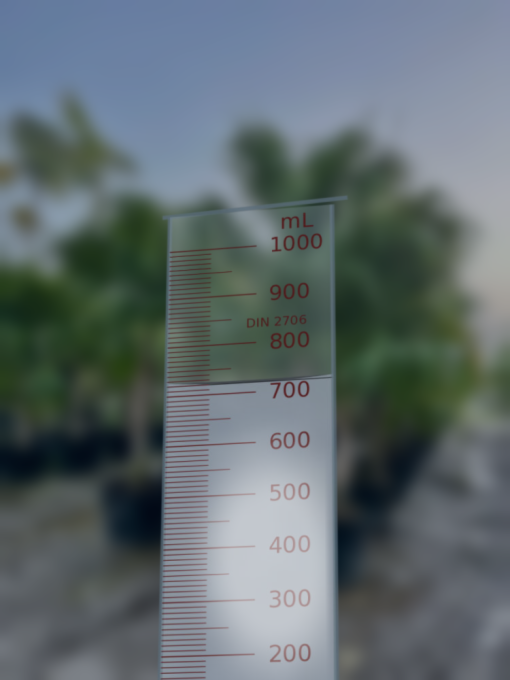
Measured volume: 720 mL
